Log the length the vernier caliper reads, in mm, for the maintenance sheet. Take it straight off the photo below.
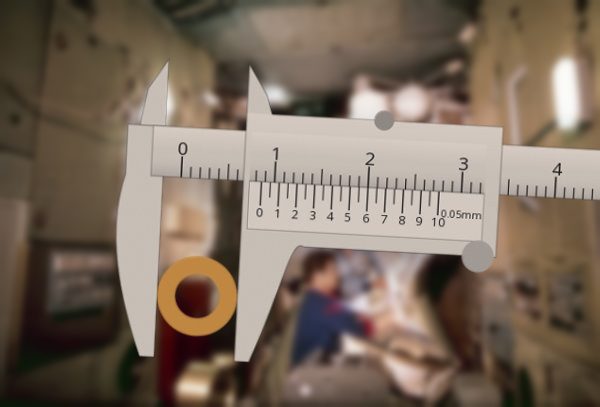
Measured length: 8.6 mm
